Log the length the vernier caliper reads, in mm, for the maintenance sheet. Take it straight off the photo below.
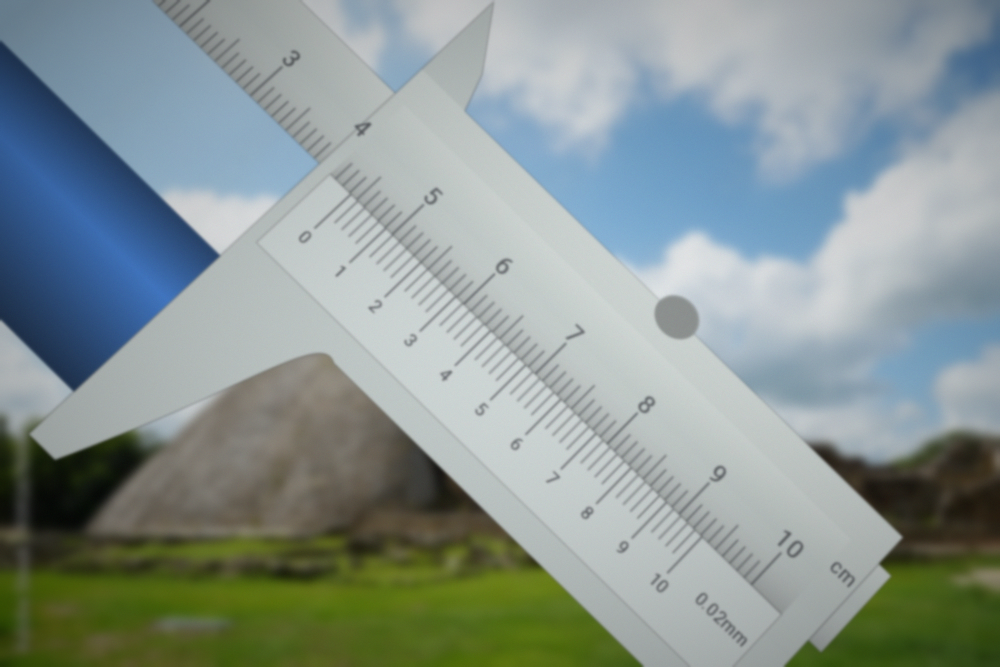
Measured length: 44.2 mm
